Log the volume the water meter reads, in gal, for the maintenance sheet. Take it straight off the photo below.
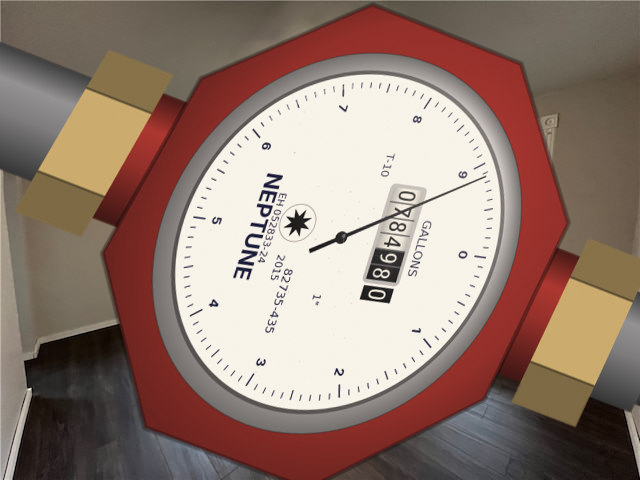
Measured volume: 784979.1 gal
